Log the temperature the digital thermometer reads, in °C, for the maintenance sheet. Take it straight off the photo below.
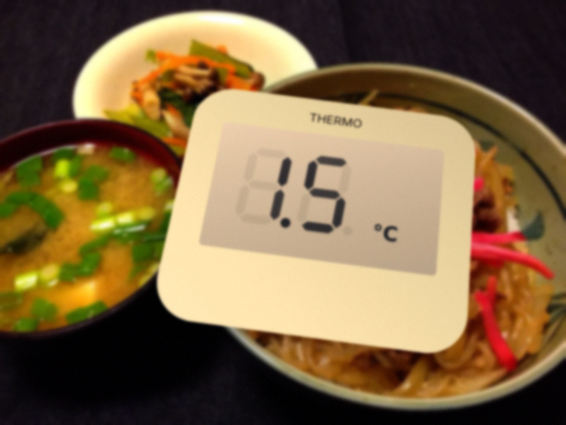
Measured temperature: 1.5 °C
